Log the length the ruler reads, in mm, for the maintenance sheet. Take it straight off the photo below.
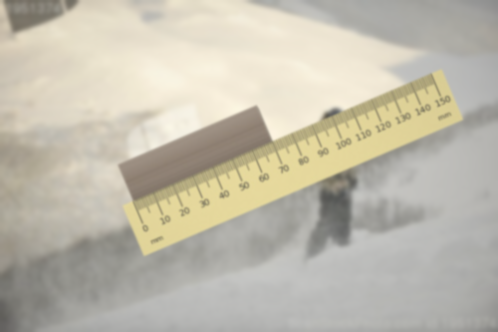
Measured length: 70 mm
